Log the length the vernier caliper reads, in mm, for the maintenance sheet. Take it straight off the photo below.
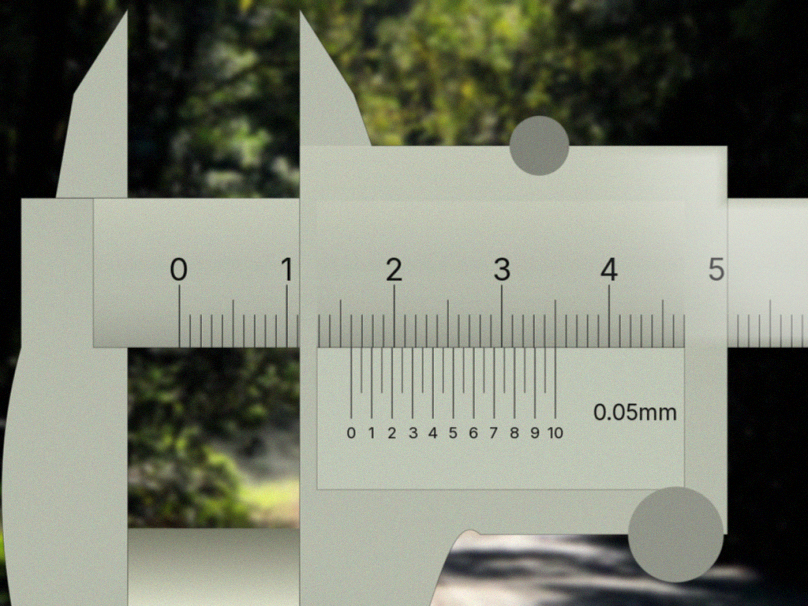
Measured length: 16.0 mm
